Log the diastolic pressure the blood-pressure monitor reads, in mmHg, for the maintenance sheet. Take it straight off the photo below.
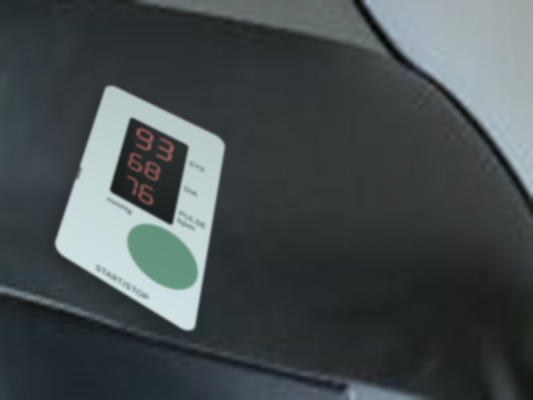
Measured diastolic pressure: 68 mmHg
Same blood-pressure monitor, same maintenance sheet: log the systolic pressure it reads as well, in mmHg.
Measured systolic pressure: 93 mmHg
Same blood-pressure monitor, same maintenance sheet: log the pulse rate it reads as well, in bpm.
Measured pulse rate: 76 bpm
